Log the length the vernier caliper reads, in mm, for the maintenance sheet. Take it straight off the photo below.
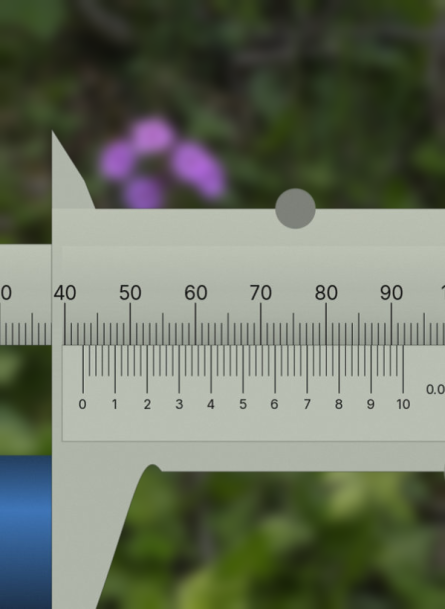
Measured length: 42.8 mm
